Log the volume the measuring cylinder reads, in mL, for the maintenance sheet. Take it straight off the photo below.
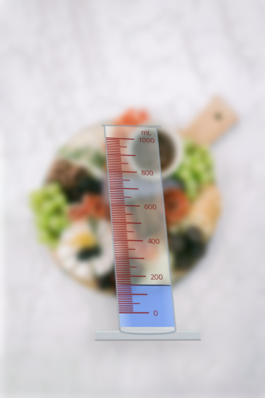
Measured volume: 150 mL
